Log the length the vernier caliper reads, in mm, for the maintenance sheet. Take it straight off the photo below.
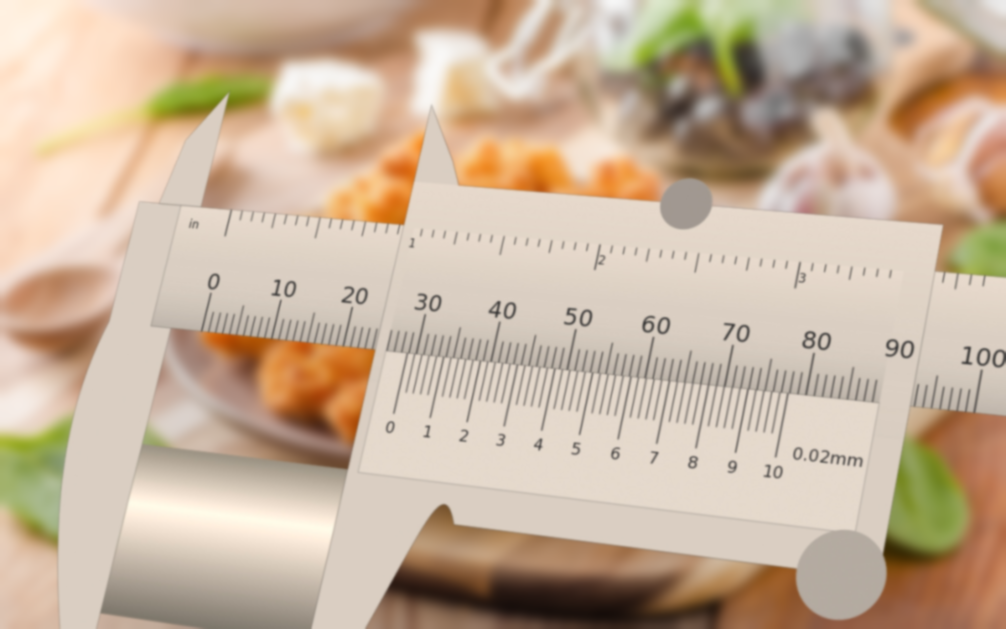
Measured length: 28.8 mm
